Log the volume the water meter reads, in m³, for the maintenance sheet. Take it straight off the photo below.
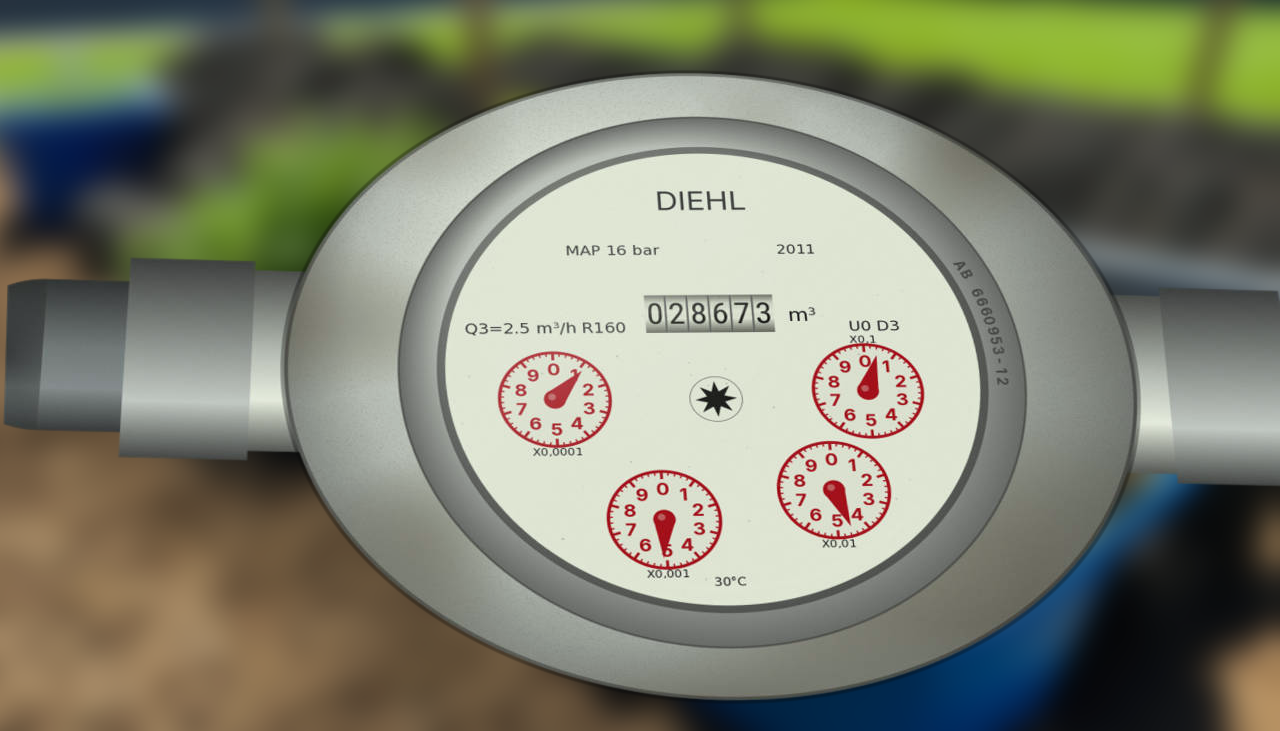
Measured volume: 28673.0451 m³
